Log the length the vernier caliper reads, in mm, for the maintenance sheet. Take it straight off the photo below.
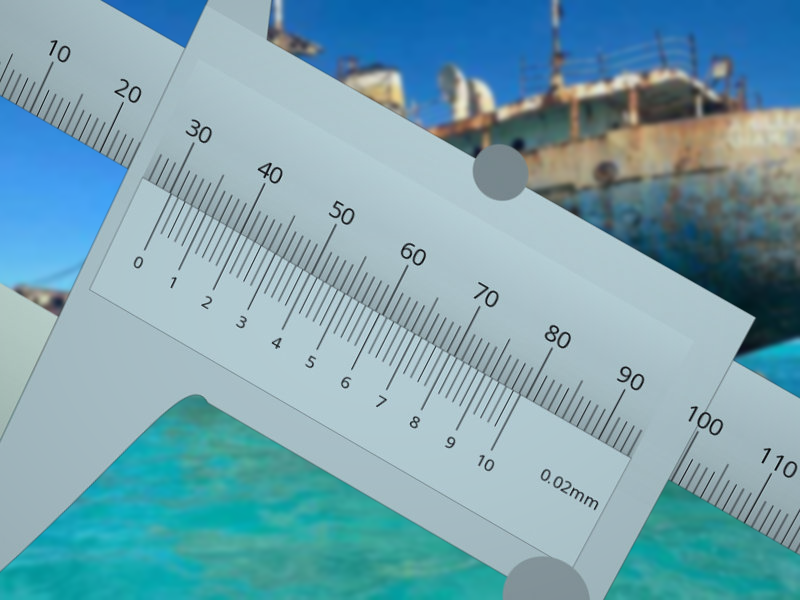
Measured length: 30.2 mm
